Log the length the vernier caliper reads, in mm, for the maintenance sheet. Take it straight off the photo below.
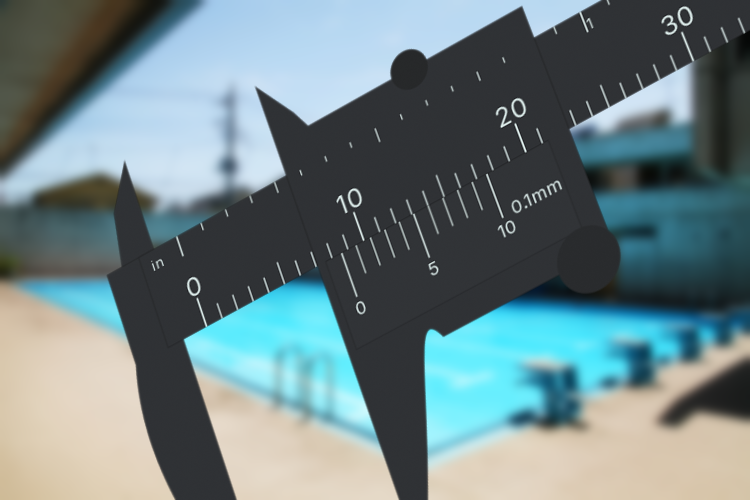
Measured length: 8.6 mm
